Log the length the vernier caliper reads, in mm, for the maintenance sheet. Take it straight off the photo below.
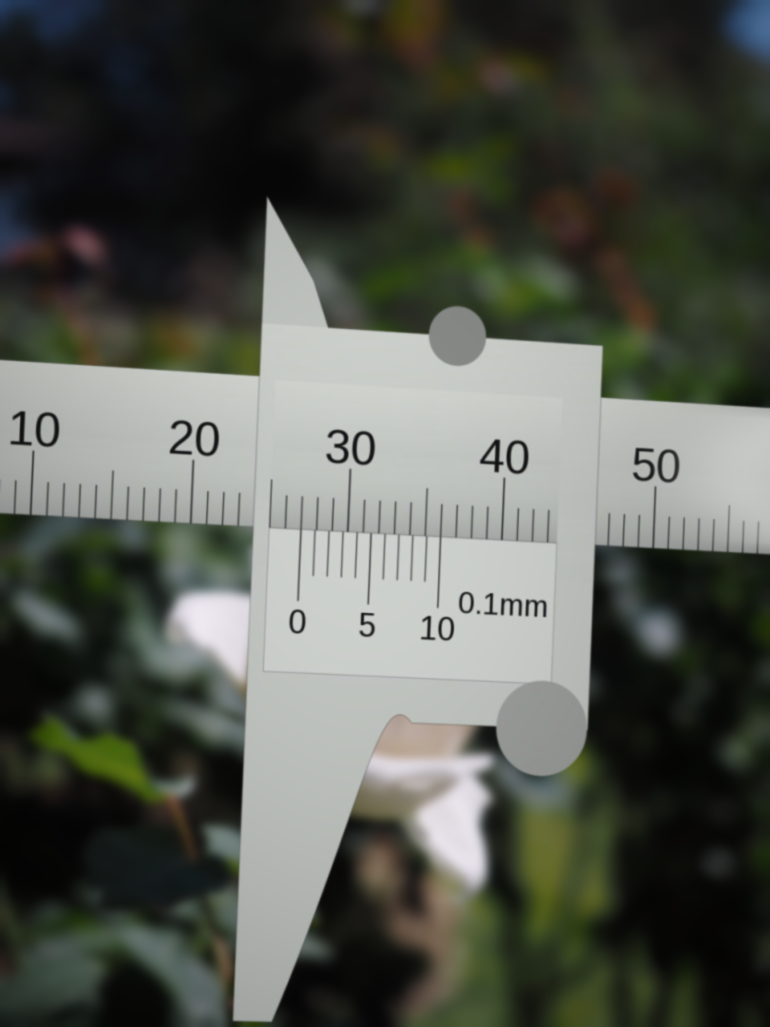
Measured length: 27.0 mm
